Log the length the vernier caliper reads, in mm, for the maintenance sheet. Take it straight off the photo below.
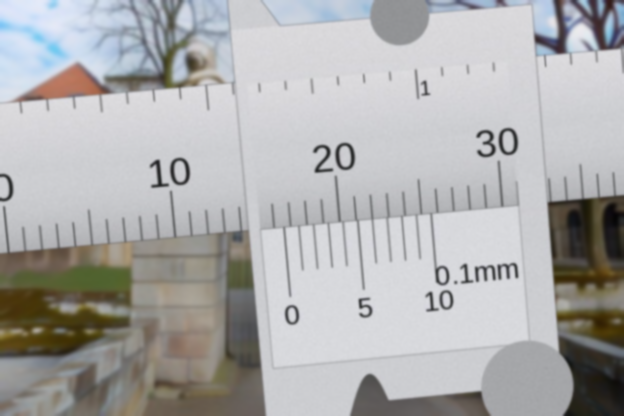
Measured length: 16.6 mm
